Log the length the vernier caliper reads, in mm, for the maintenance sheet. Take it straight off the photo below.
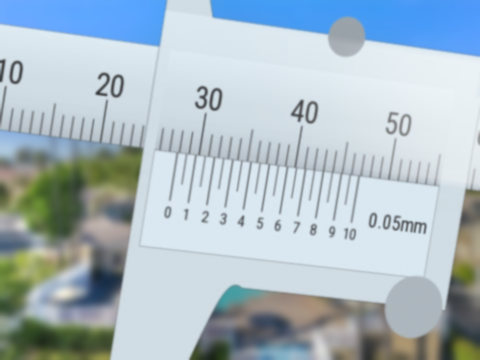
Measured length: 27.8 mm
